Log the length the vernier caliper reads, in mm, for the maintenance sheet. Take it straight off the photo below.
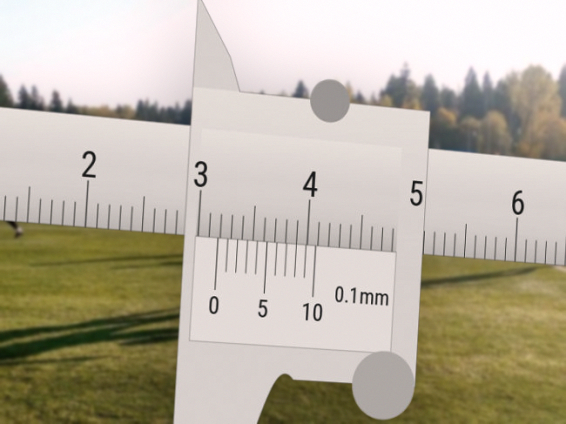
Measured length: 31.8 mm
